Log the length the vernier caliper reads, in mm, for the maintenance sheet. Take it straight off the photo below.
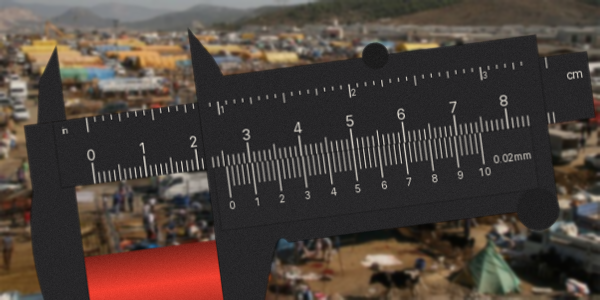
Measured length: 25.5 mm
